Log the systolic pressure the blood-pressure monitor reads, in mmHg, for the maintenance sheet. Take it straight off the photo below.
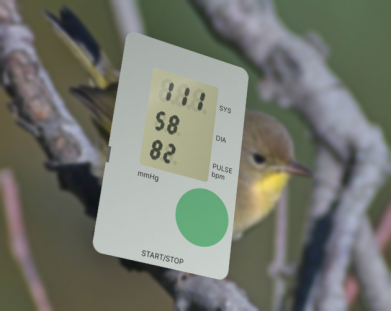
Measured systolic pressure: 111 mmHg
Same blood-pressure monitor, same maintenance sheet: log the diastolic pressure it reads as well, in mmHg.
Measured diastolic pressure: 58 mmHg
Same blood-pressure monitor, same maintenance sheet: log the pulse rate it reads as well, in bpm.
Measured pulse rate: 82 bpm
